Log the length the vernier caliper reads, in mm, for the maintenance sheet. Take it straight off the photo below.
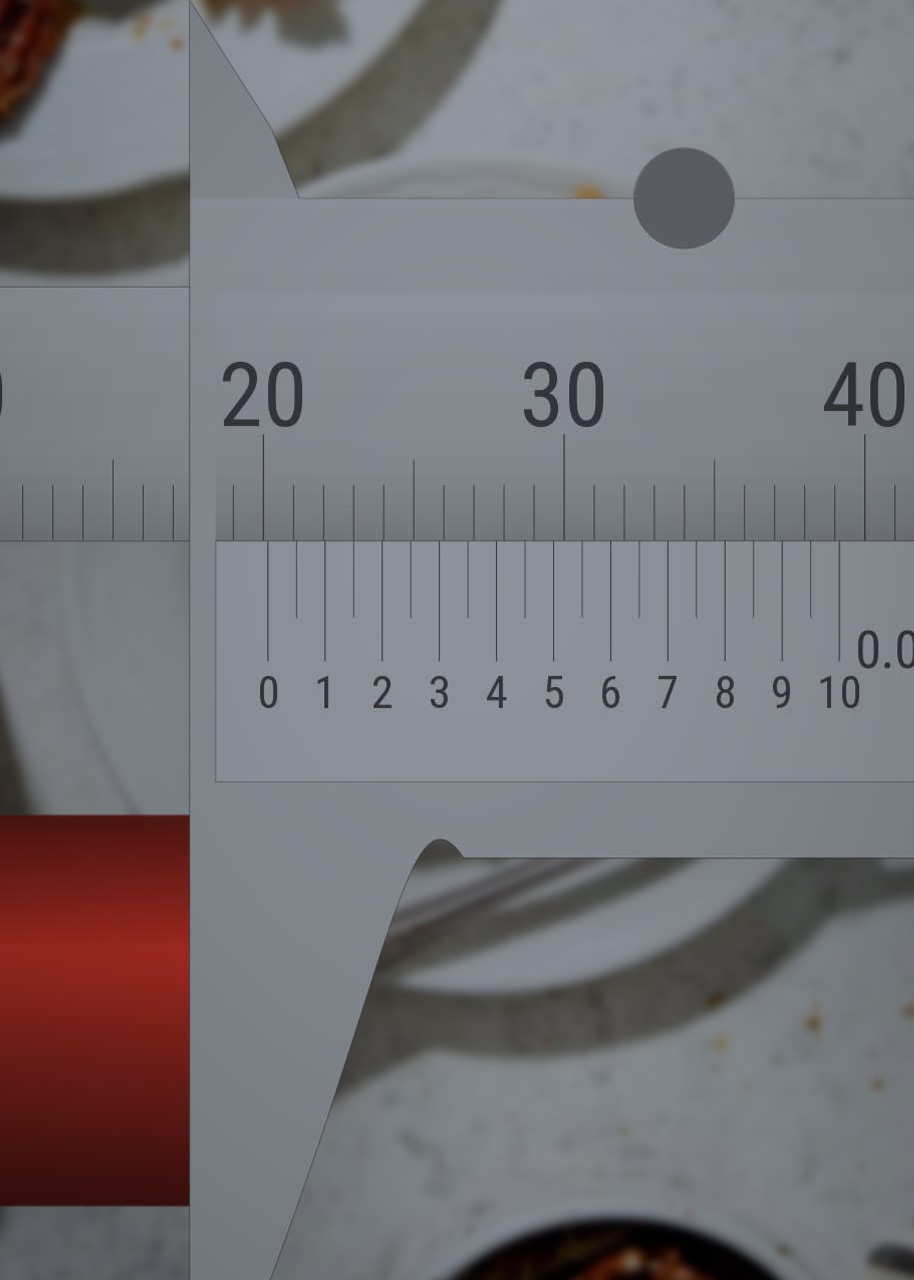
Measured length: 20.15 mm
